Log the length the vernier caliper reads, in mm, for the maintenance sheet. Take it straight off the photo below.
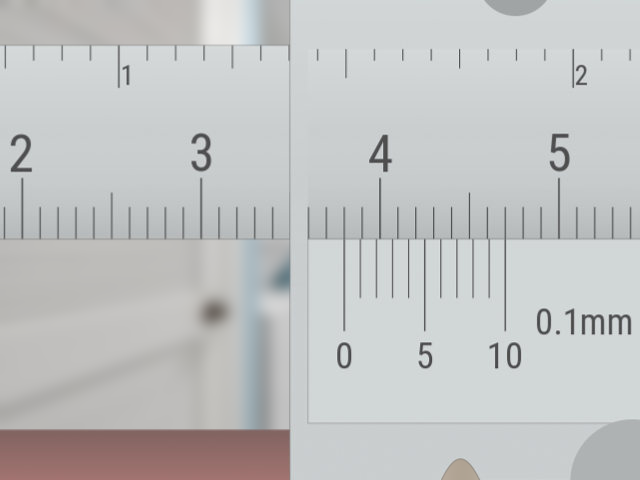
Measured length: 38.0 mm
